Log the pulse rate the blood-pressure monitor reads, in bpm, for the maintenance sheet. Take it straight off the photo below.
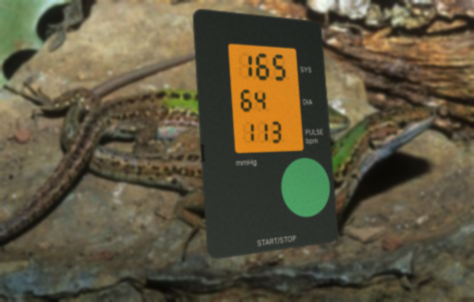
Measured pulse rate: 113 bpm
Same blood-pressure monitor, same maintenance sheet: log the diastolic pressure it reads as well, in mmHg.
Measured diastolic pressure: 64 mmHg
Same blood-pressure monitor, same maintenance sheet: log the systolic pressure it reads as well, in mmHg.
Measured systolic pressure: 165 mmHg
